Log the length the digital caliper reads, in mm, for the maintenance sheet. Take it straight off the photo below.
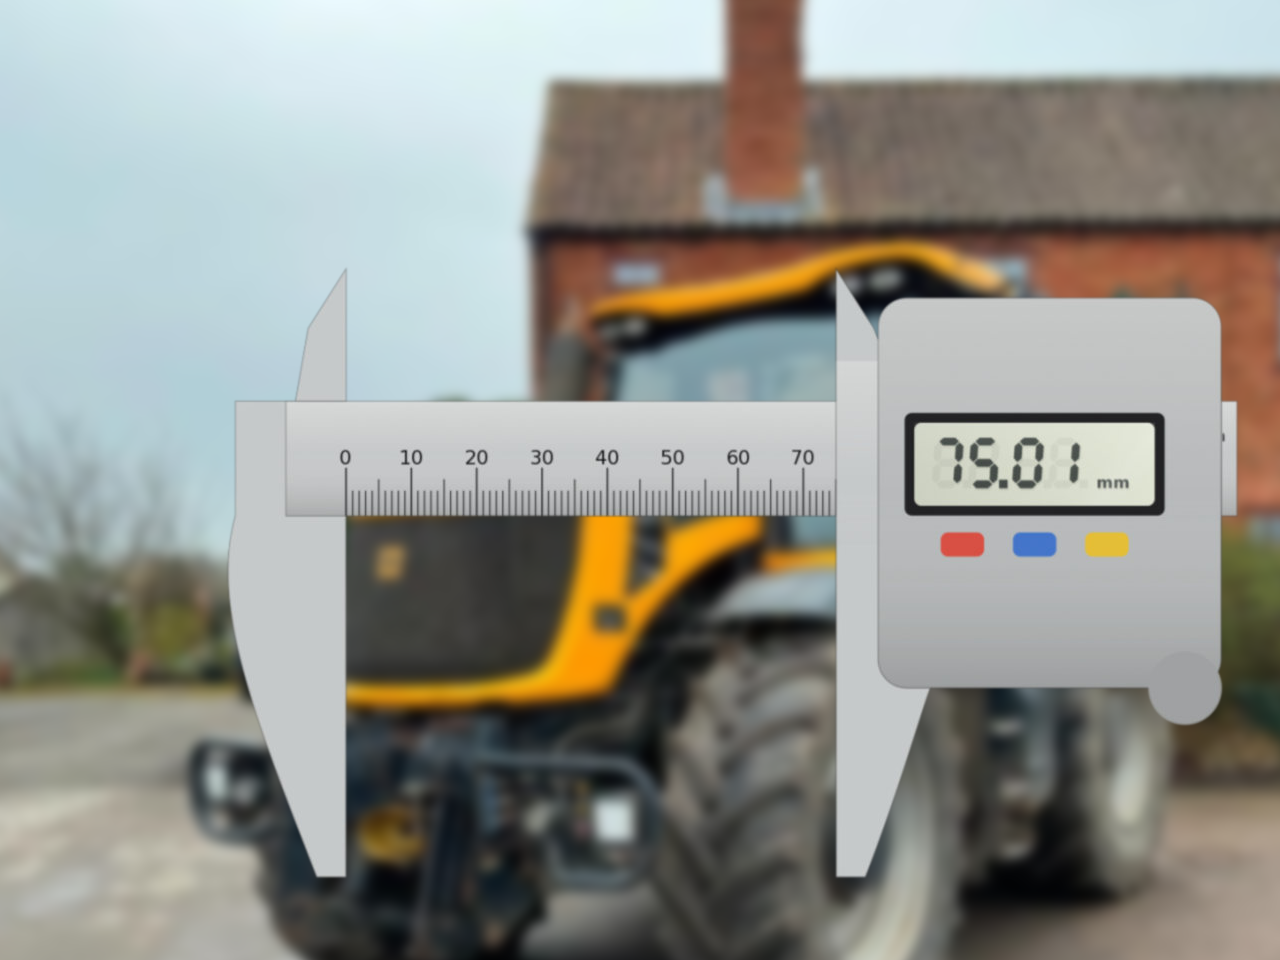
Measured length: 75.01 mm
